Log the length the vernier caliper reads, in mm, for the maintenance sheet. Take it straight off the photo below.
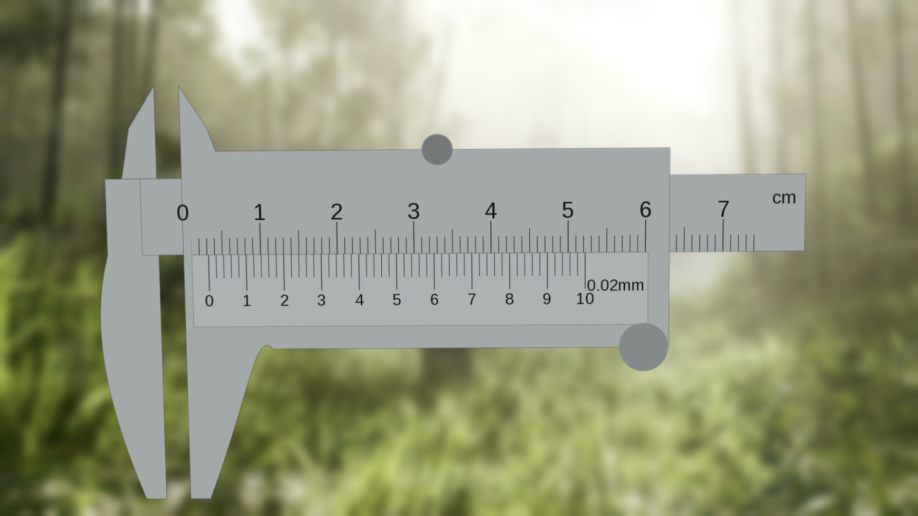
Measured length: 3.2 mm
